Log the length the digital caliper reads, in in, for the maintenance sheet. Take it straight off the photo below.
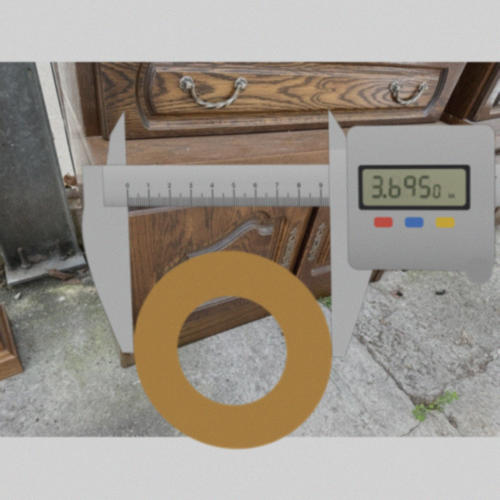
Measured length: 3.6950 in
